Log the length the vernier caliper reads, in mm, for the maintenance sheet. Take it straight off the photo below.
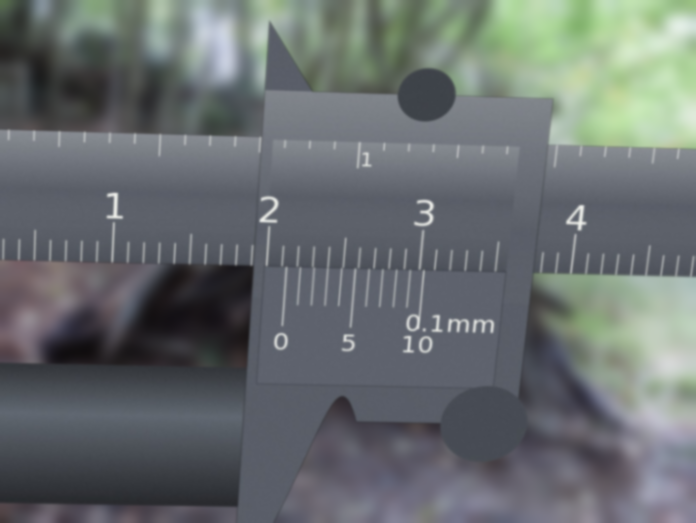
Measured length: 21.3 mm
